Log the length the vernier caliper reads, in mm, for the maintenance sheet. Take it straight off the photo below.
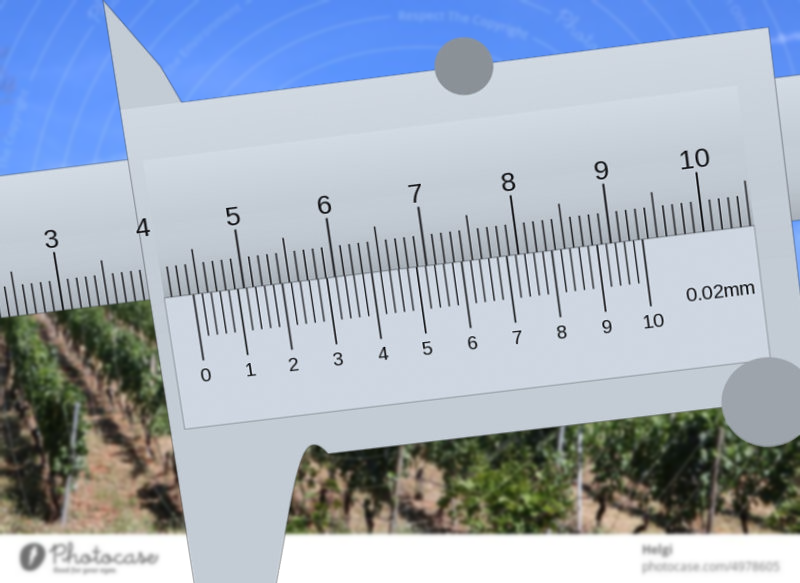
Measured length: 44.4 mm
